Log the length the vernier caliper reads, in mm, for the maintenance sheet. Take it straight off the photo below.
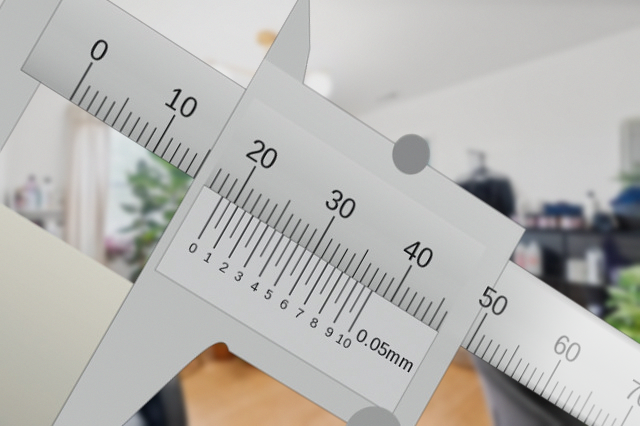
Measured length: 18.6 mm
